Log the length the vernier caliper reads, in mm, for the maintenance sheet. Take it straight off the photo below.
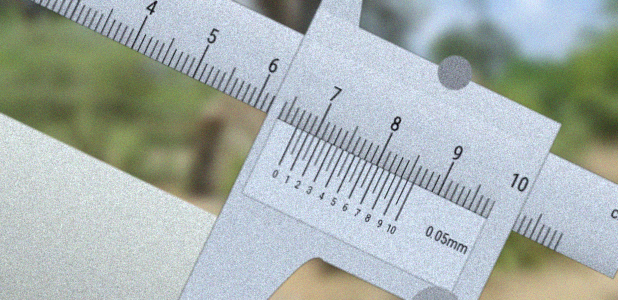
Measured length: 67.0 mm
